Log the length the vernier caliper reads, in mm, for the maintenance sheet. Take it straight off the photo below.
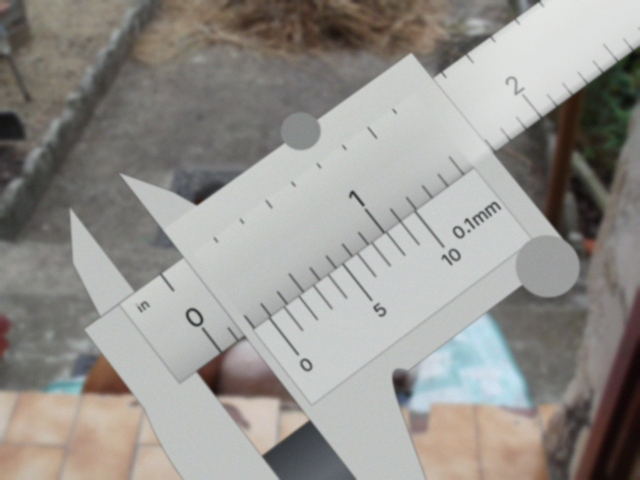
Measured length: 2.9 mm
